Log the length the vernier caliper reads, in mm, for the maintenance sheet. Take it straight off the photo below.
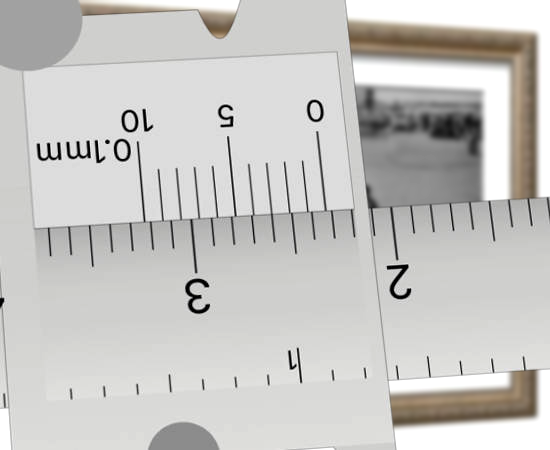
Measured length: 23.3 mm
